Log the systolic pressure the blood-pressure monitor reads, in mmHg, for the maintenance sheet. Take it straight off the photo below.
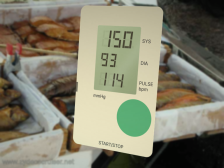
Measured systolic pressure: 150 mmHg
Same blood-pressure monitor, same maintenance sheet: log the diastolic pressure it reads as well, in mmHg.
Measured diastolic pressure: 93 mmHg
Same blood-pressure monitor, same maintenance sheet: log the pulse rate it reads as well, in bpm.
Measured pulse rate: 114 bpm
